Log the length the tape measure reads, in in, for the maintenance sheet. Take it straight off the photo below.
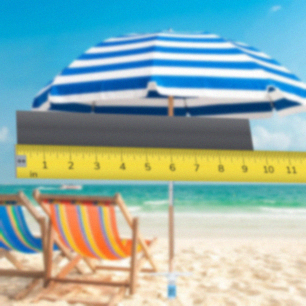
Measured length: 9.5 in
